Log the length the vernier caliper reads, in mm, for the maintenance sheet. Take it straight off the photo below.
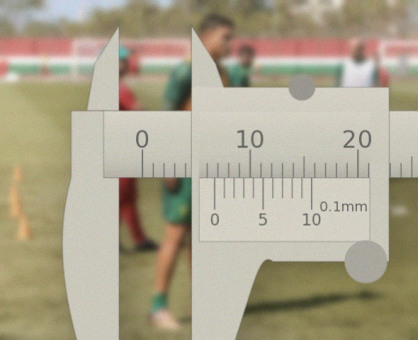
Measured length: 6.7 mm
